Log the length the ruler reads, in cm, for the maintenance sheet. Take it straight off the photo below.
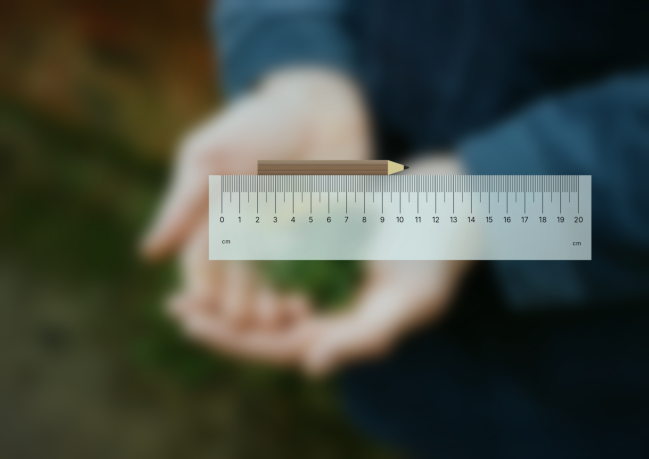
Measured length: 8.5 cm
